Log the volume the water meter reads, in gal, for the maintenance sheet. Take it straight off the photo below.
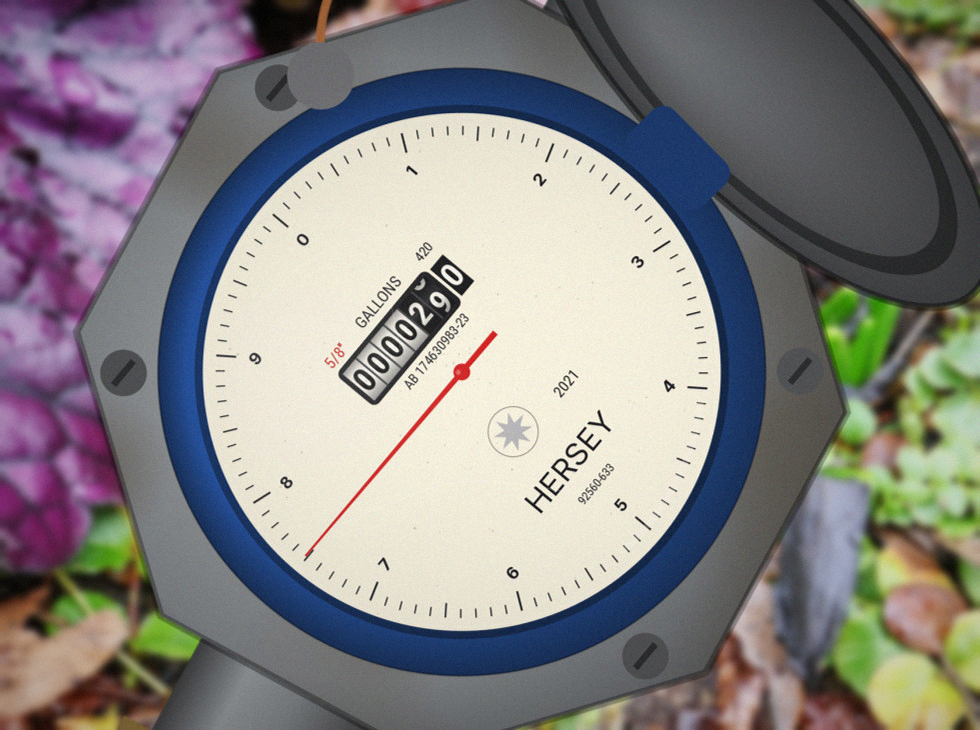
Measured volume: 287.5 gal
